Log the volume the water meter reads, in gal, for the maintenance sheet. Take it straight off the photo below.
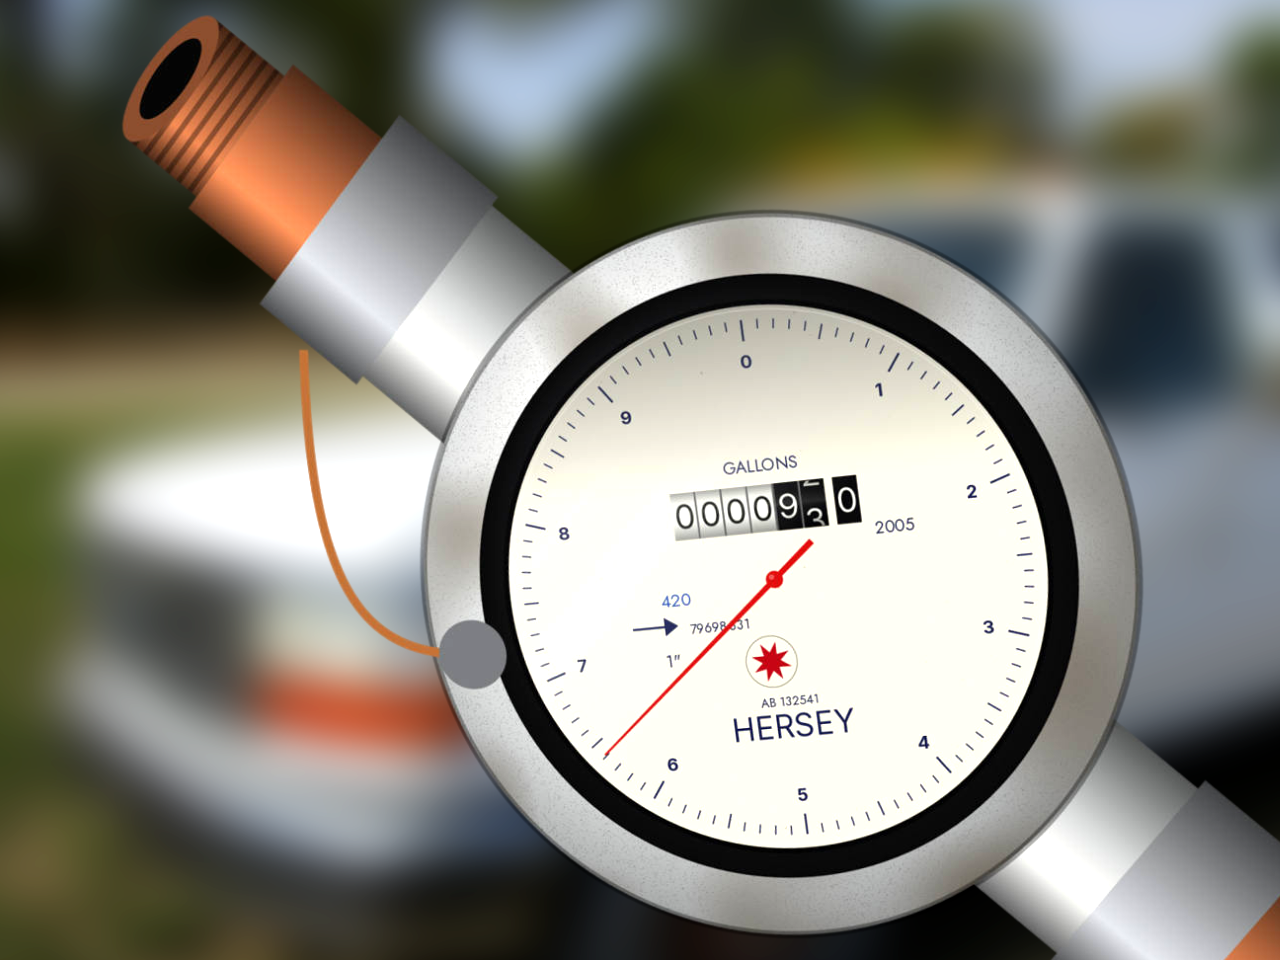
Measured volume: 926.4 gal
